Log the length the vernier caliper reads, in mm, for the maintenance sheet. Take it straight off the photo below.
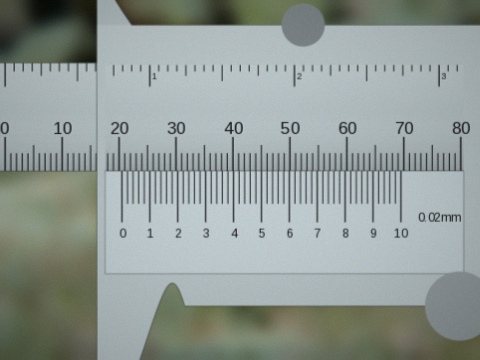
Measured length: 20.5 mm
